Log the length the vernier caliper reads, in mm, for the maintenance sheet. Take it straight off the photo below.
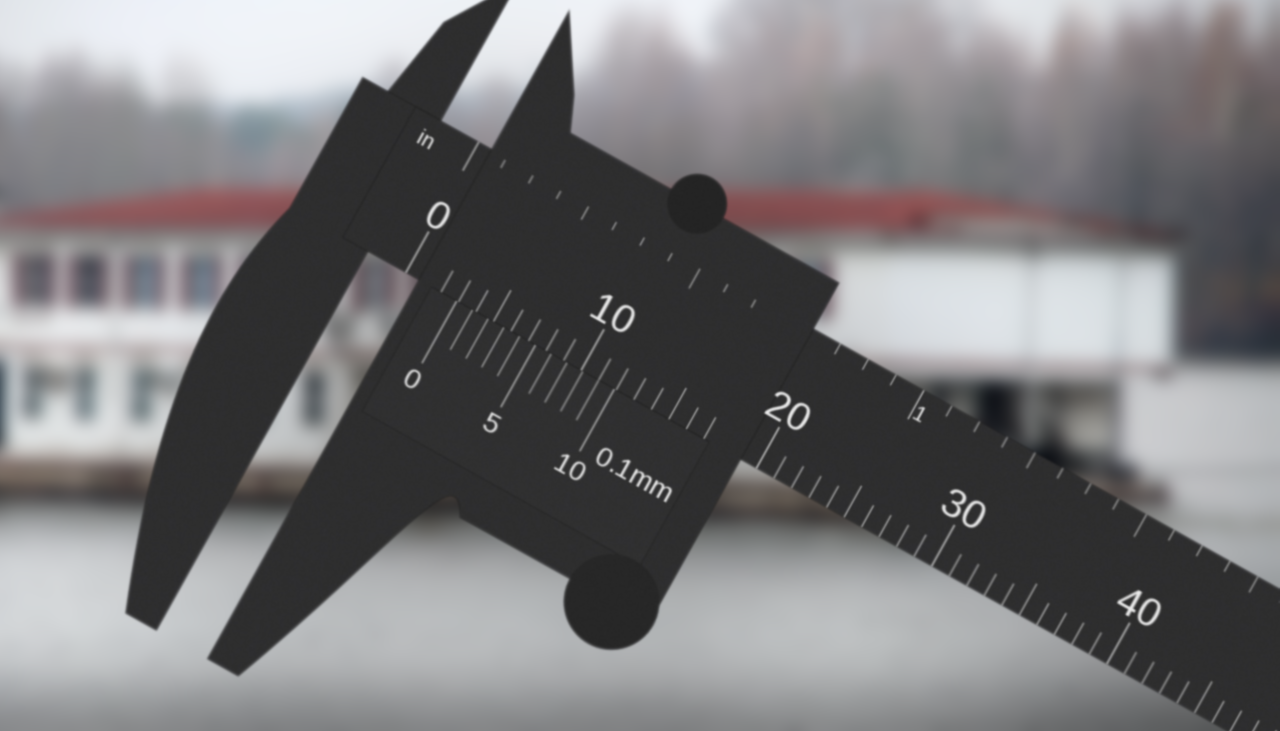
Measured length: 2.9 mm
